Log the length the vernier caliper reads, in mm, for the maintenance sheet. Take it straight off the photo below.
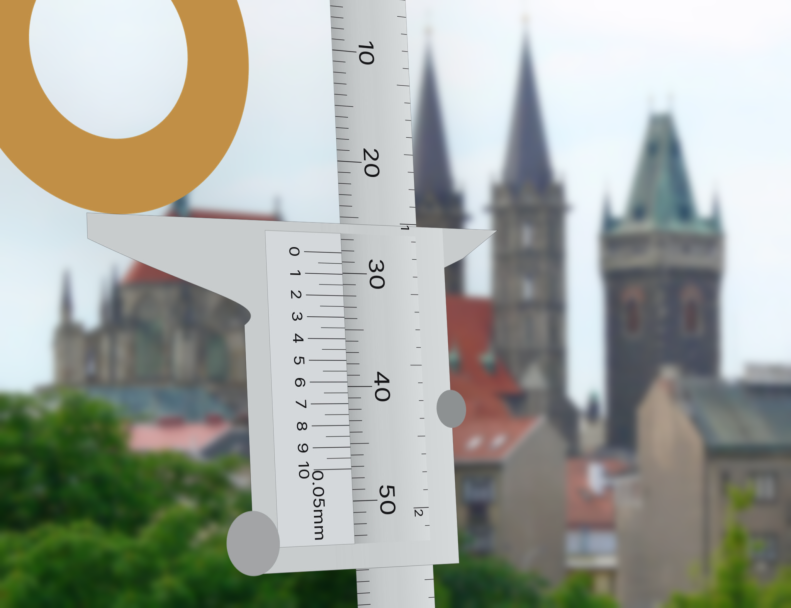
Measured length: 28.2 mm
